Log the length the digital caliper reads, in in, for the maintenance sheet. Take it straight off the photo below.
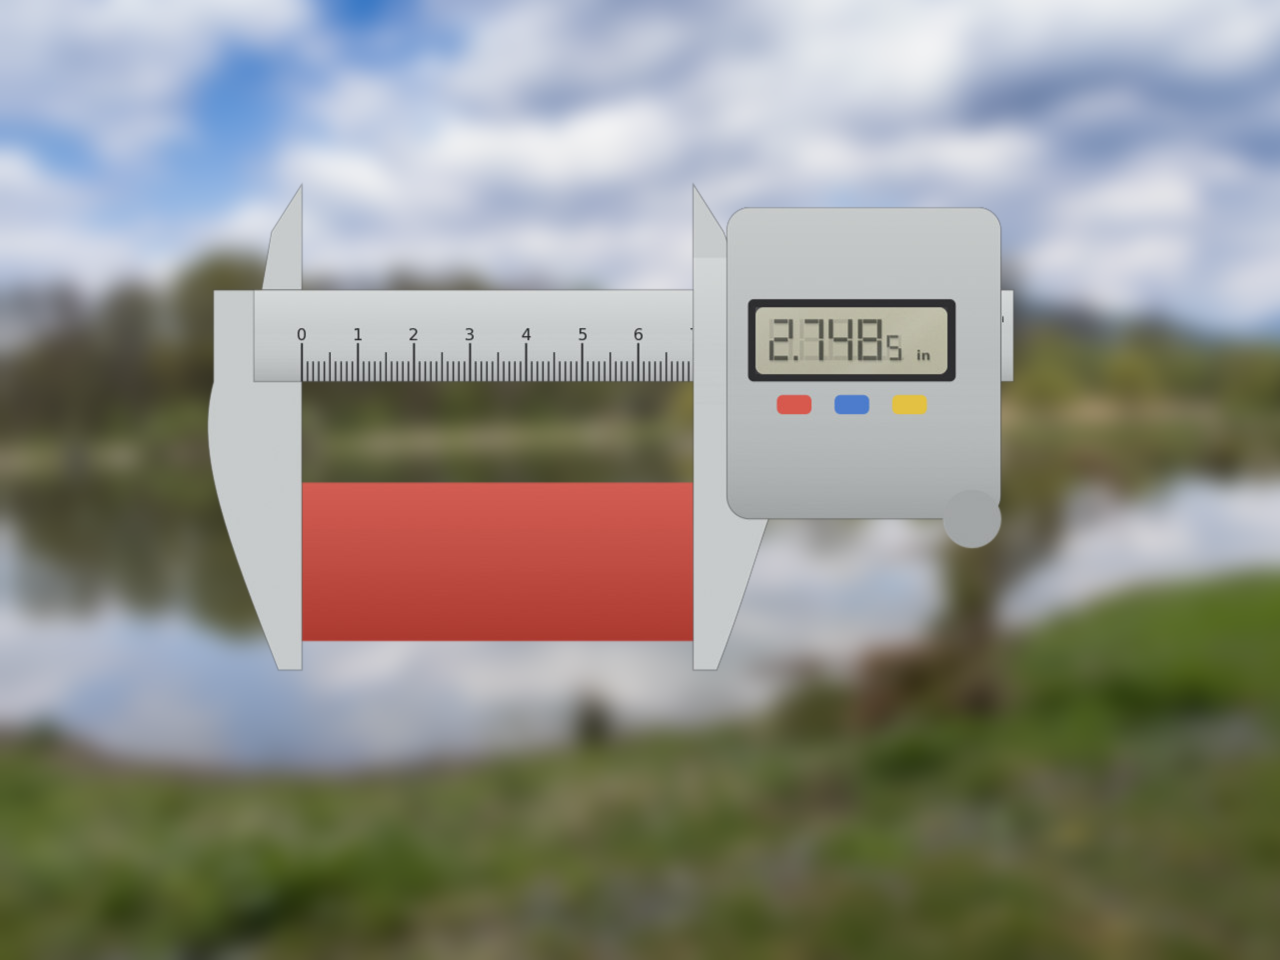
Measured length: 2.7485 in
